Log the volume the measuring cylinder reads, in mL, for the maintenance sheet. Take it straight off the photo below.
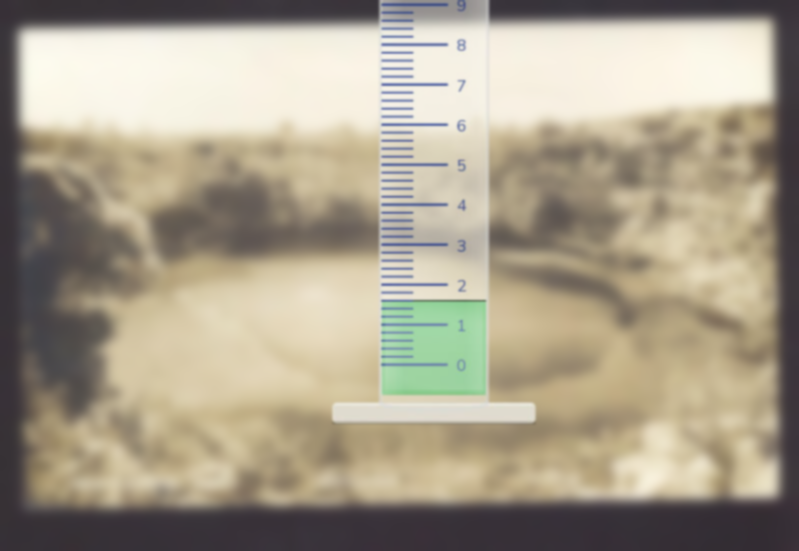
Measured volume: 1.6 mL
